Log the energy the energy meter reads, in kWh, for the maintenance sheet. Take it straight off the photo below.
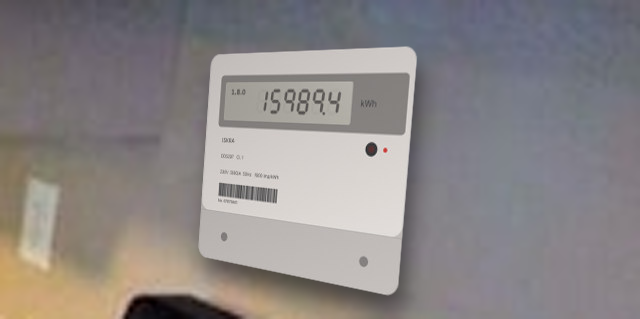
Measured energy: 15989.4 kWh
